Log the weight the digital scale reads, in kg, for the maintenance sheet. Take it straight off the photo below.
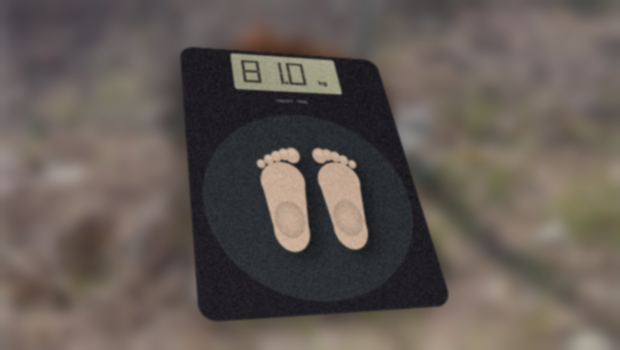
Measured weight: 81.0 kg
